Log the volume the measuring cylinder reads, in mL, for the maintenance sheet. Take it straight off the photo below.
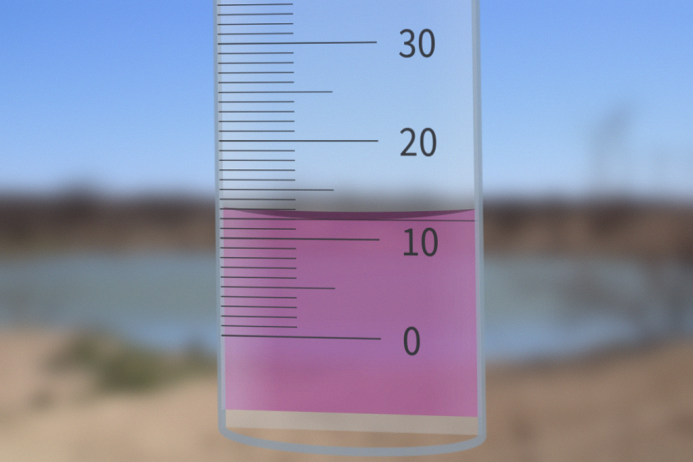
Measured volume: 12 mL
